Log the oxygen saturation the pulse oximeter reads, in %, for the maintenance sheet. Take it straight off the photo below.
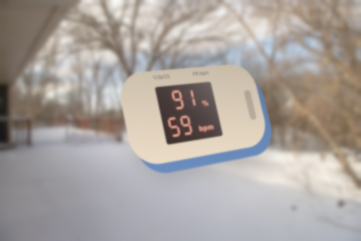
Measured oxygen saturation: 91 %
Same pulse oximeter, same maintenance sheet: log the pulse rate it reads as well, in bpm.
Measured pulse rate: 59 bpm
